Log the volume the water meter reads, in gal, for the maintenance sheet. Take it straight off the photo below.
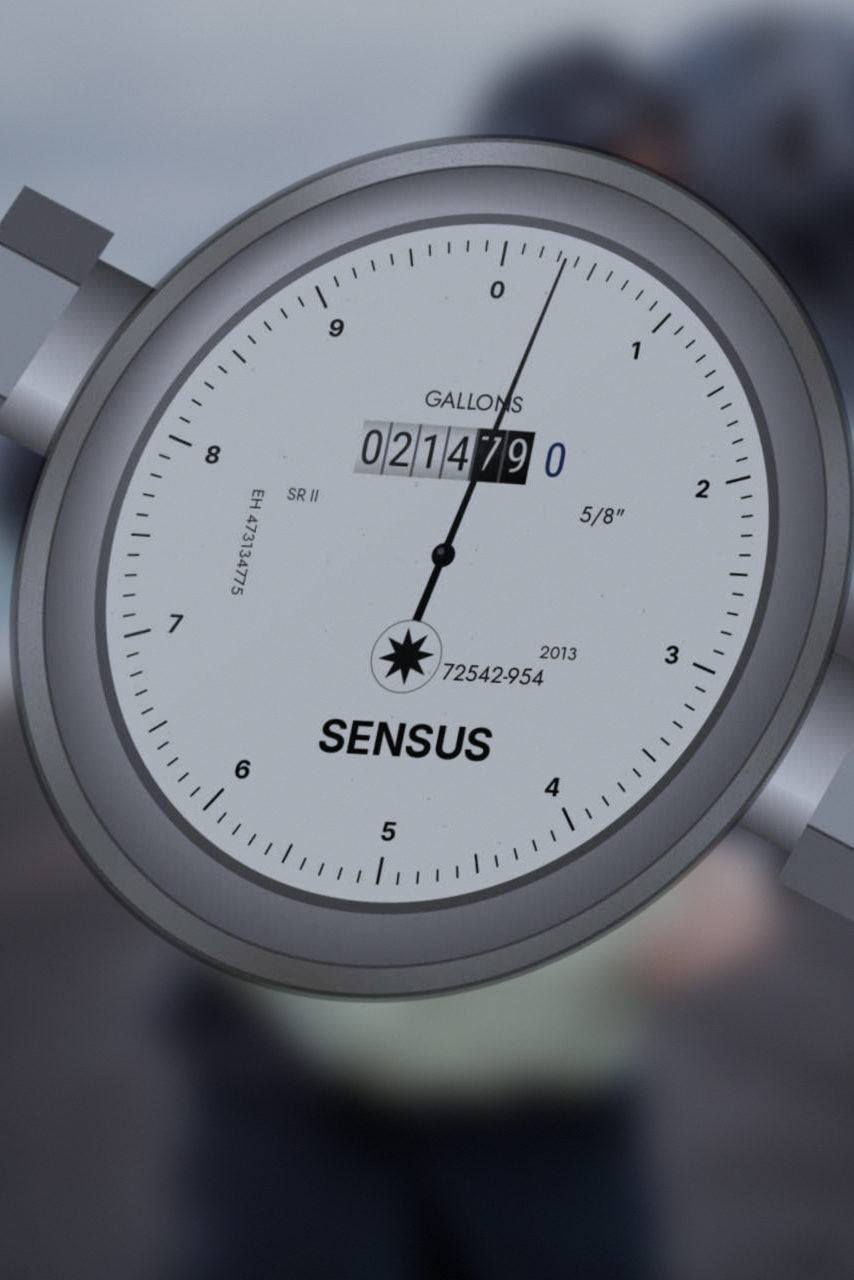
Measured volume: 214790.3 gal
